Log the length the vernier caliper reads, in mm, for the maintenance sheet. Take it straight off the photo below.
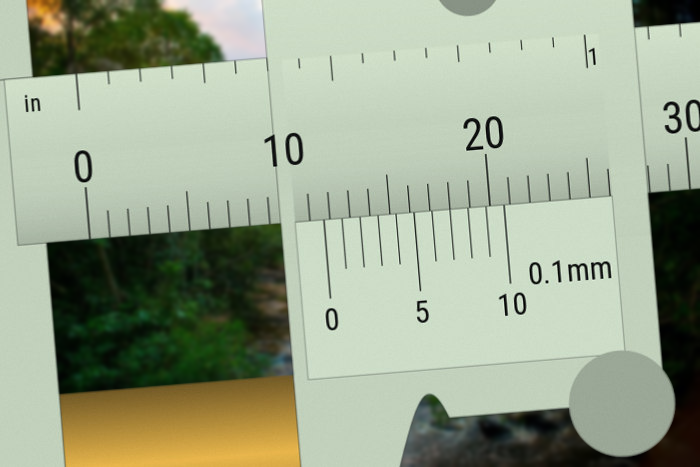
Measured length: 11.7 mm
